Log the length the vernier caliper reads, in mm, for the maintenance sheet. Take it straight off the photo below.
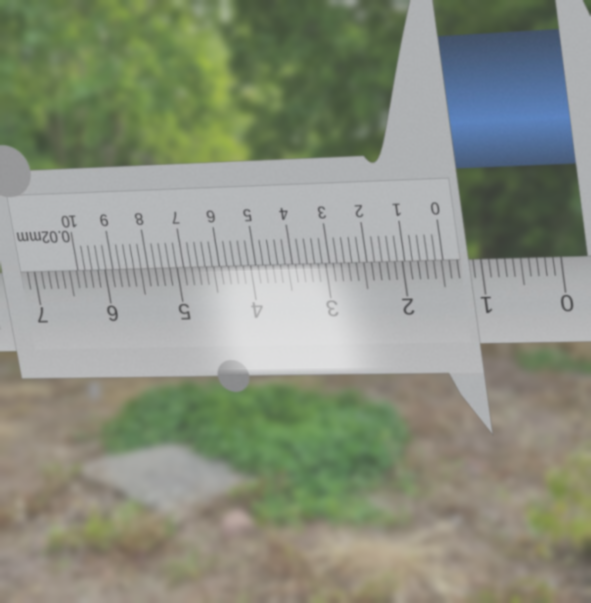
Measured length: 14.8 mm
